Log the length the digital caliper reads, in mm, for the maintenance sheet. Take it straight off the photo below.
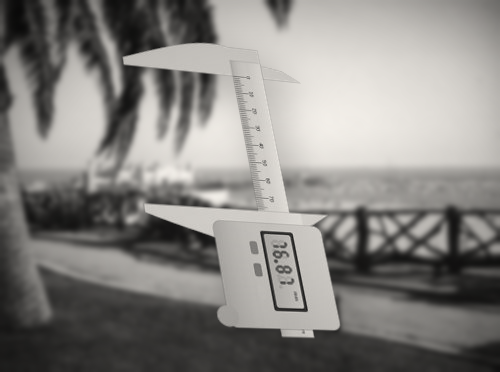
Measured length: 76.87 mm
